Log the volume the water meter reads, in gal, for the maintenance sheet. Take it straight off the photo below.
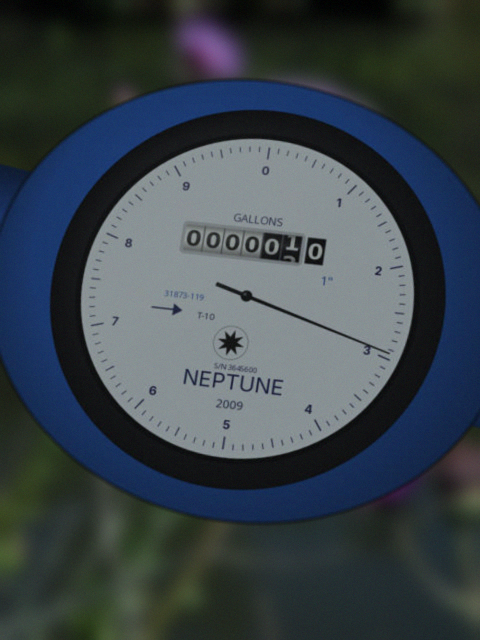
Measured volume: 12.9 gal
